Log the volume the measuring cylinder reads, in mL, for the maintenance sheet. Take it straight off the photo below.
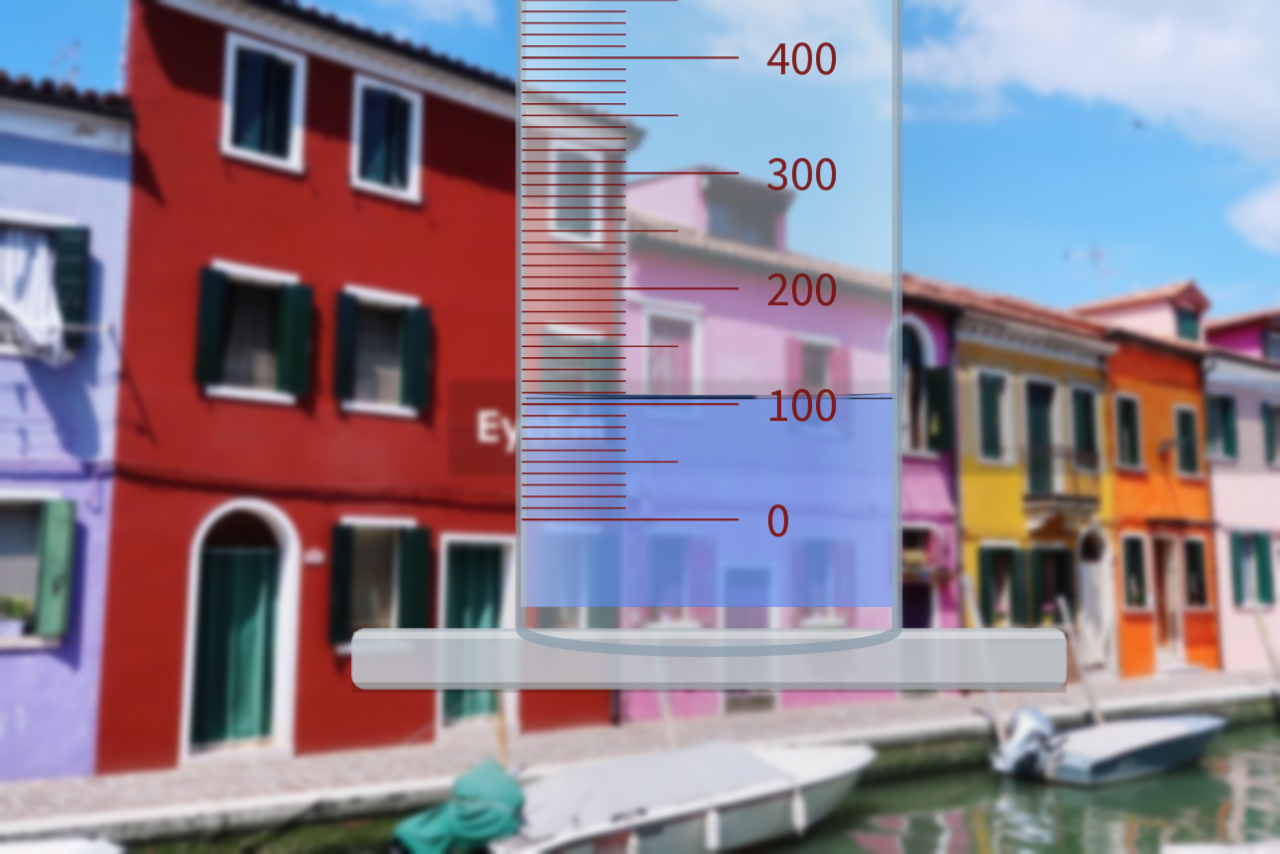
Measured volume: 105 mL
